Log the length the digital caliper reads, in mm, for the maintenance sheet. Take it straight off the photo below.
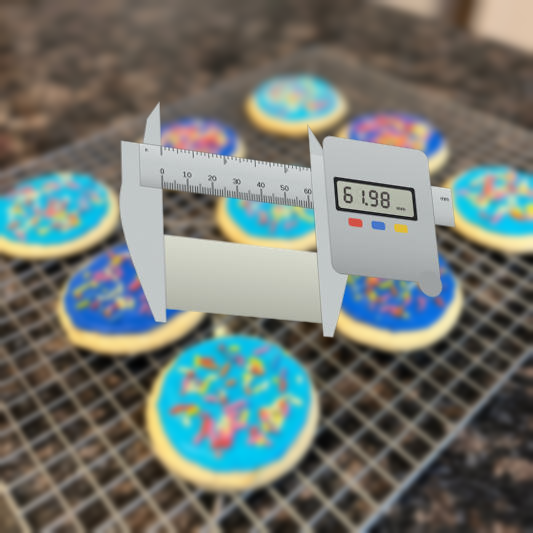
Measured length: 61.98 mm
